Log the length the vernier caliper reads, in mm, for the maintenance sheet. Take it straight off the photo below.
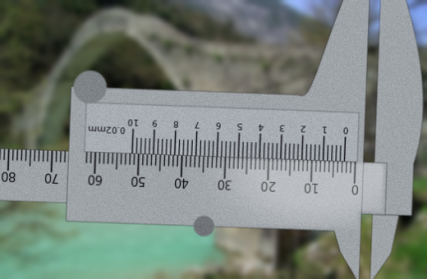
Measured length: 2.5 mm
